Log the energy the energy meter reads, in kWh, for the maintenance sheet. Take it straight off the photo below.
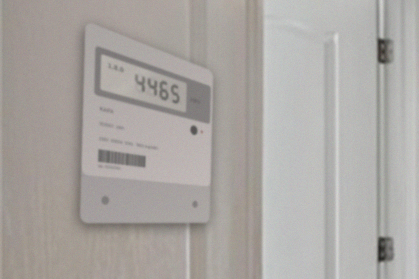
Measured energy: 4465 kWh
